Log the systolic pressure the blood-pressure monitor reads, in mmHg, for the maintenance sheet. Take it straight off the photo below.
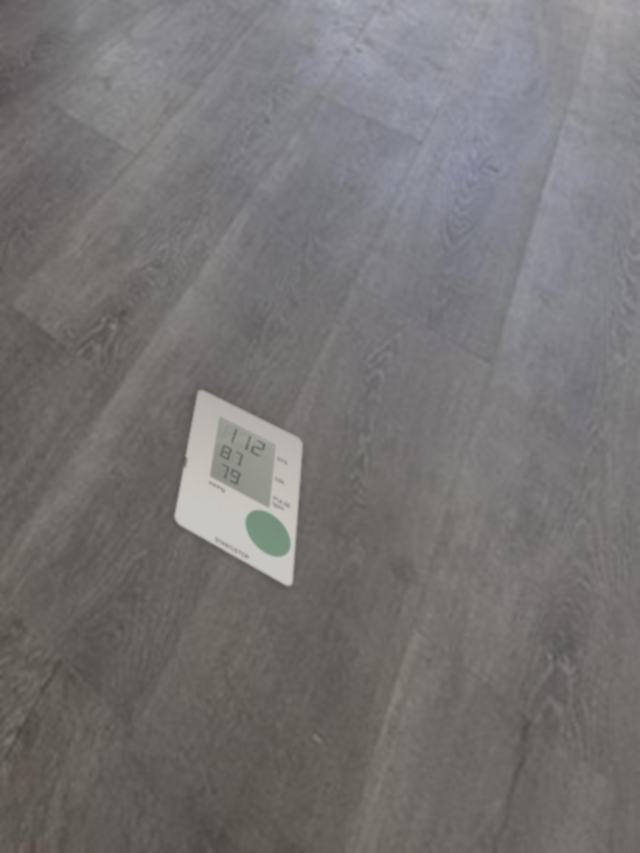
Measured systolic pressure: 112 mmHg
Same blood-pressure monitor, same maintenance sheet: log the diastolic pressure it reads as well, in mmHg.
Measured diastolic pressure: 87 mmHg
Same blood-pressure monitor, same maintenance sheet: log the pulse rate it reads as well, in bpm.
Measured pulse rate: 79 bpm
